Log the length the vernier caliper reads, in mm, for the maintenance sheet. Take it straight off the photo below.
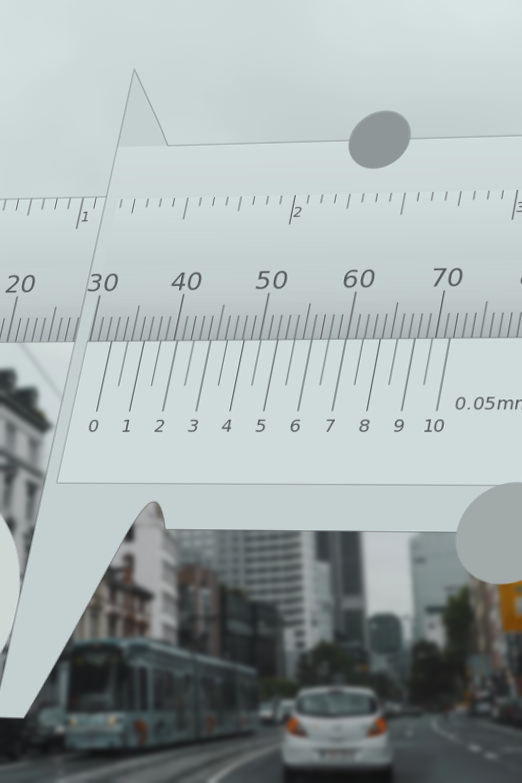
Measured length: 32.6 mm
